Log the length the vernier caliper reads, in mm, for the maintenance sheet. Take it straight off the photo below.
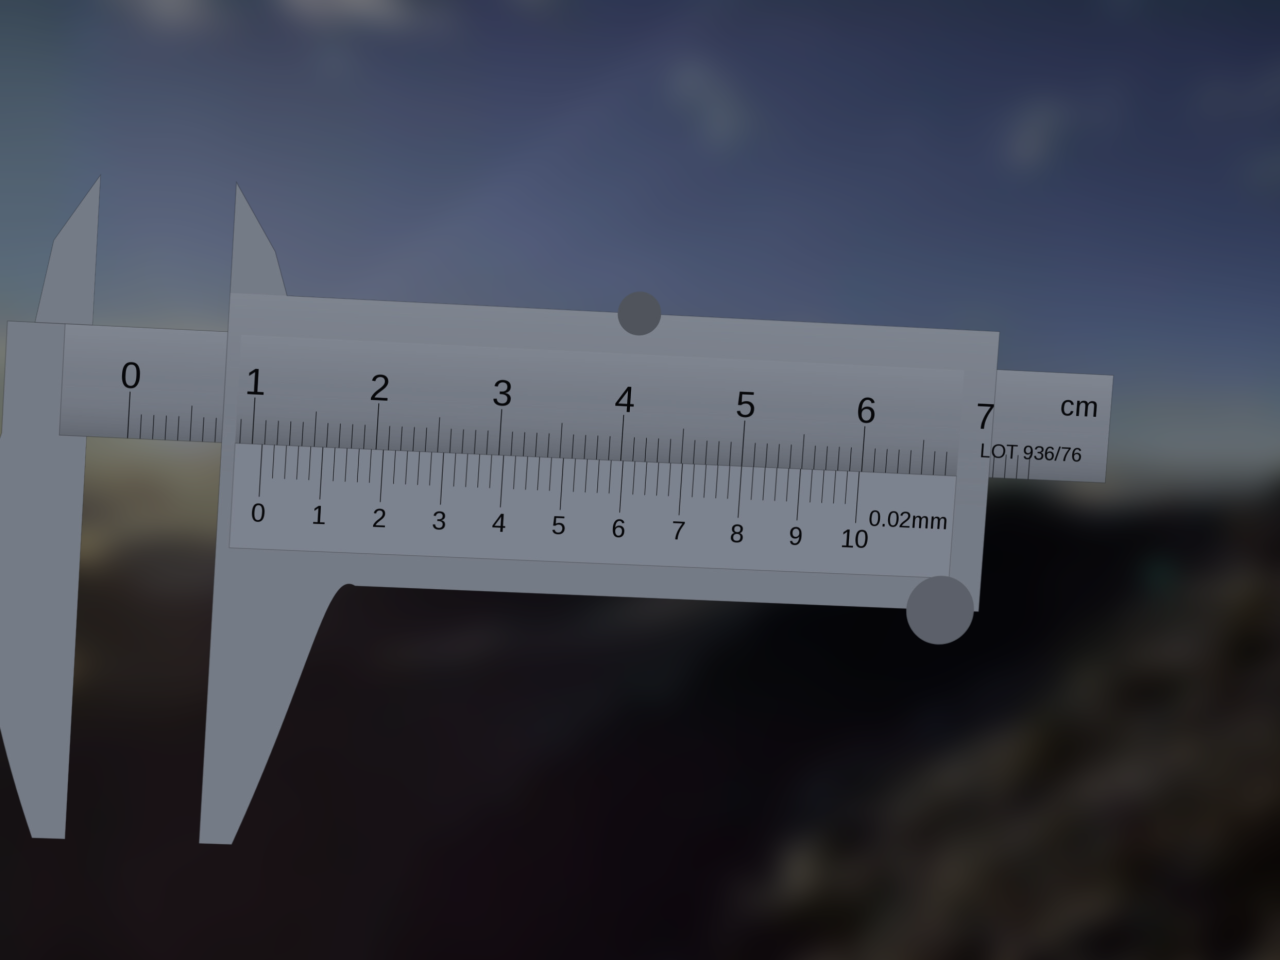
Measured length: 10.8 mm
